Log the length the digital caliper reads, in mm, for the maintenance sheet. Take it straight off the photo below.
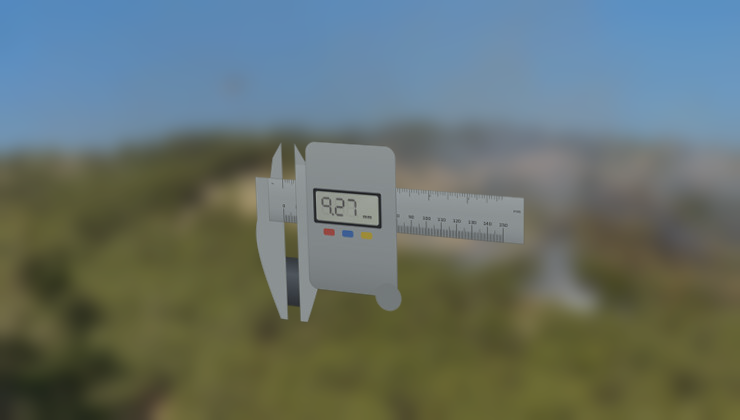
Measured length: 9.27 mm
